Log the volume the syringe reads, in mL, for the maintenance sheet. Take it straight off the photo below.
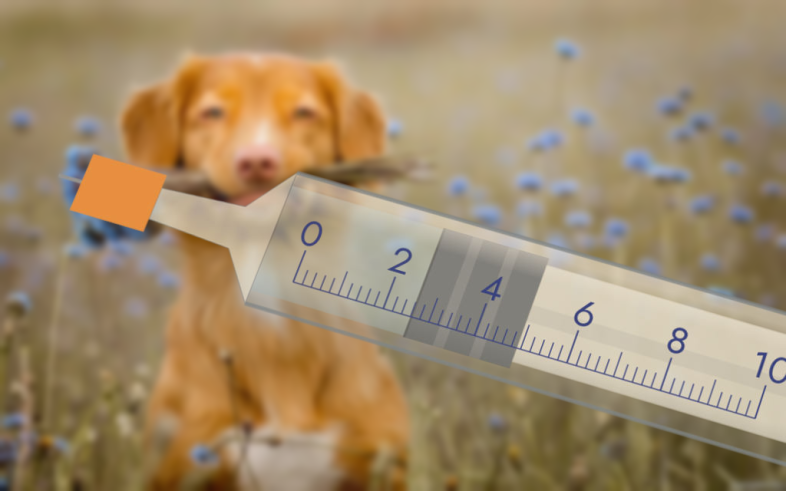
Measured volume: 2.6 mL
